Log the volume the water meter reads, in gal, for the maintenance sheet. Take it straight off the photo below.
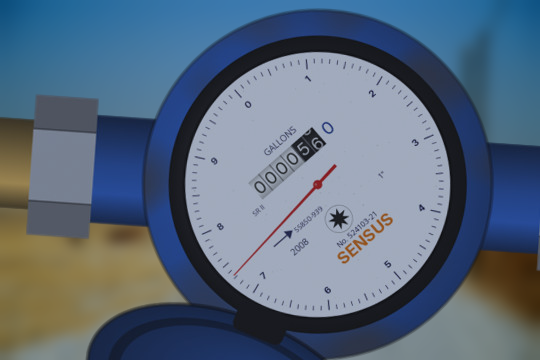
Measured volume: 557.3 gal
